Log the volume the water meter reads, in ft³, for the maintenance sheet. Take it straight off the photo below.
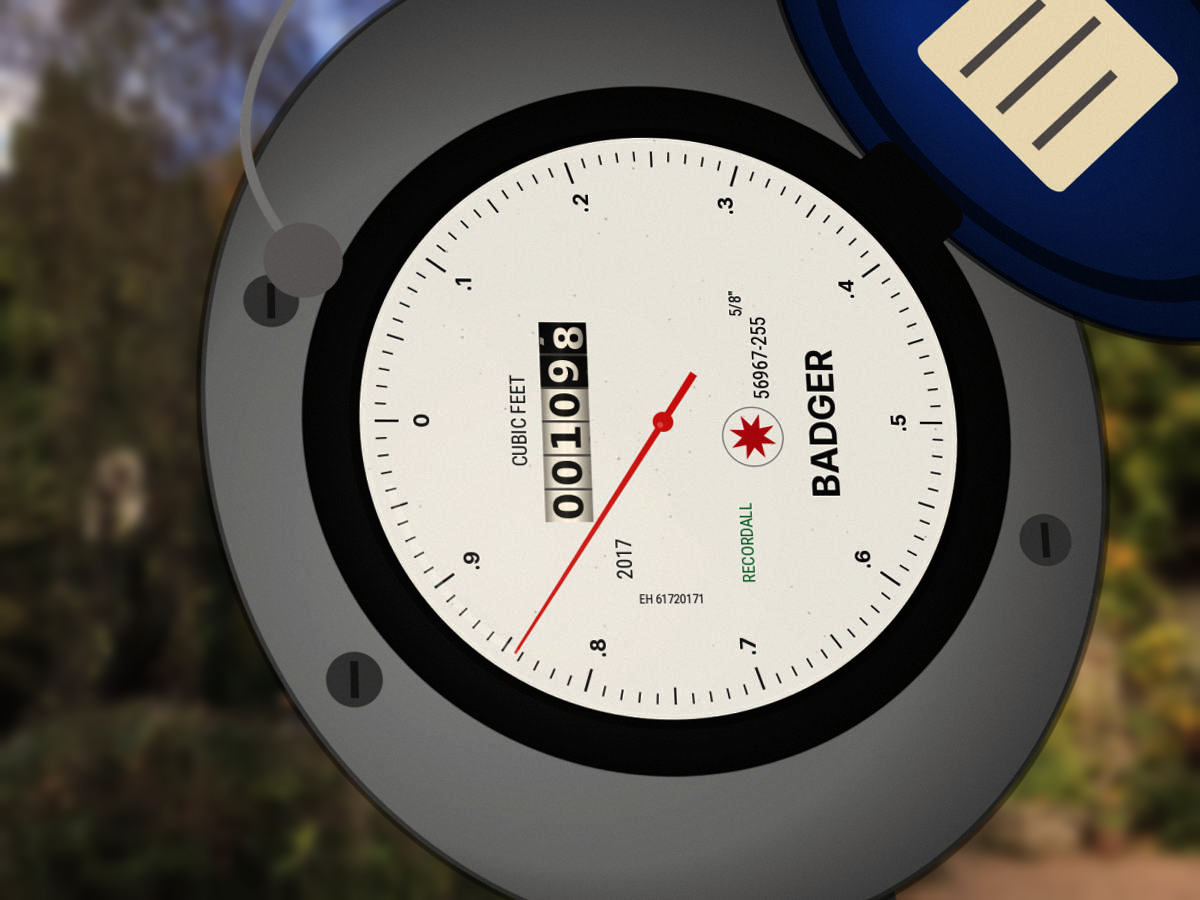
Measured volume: 1097.84 ft³
